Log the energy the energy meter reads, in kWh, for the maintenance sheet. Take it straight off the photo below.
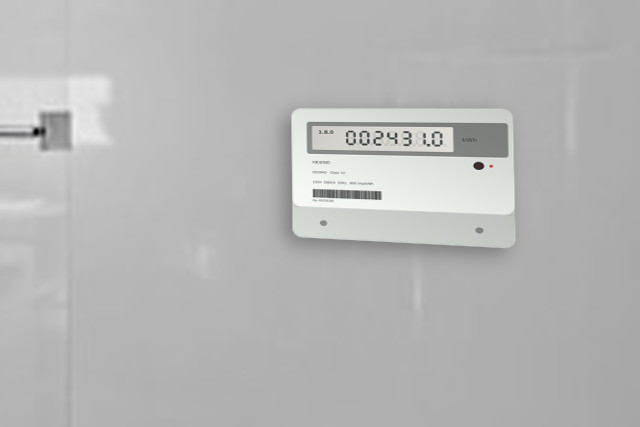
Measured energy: 2431.0 kWh
